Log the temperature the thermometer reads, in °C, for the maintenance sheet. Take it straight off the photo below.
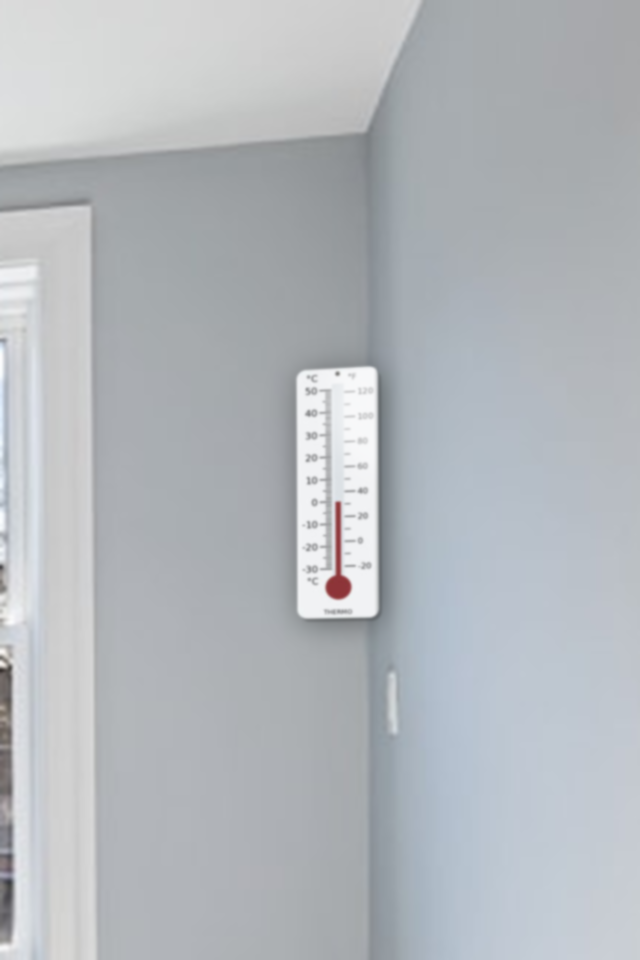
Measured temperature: 0 °C
